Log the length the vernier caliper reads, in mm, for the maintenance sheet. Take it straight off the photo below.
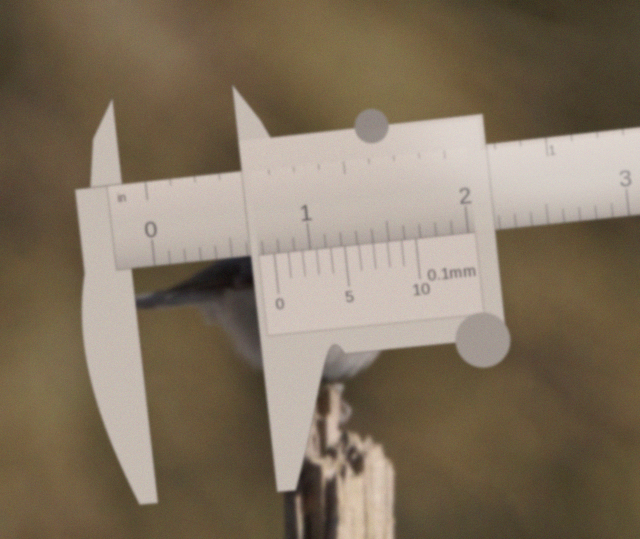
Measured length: 7.7 mm
